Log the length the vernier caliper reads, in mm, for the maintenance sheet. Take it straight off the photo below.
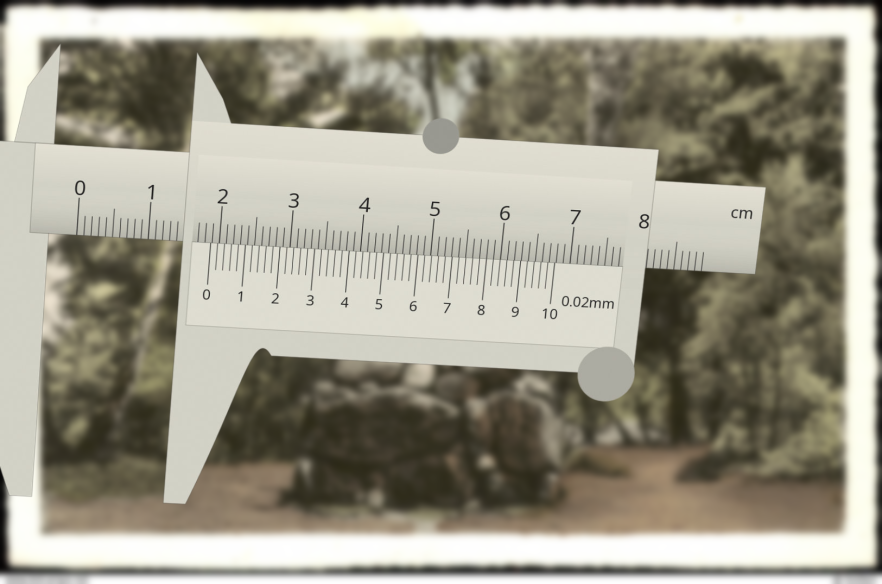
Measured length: 18.8 mm
